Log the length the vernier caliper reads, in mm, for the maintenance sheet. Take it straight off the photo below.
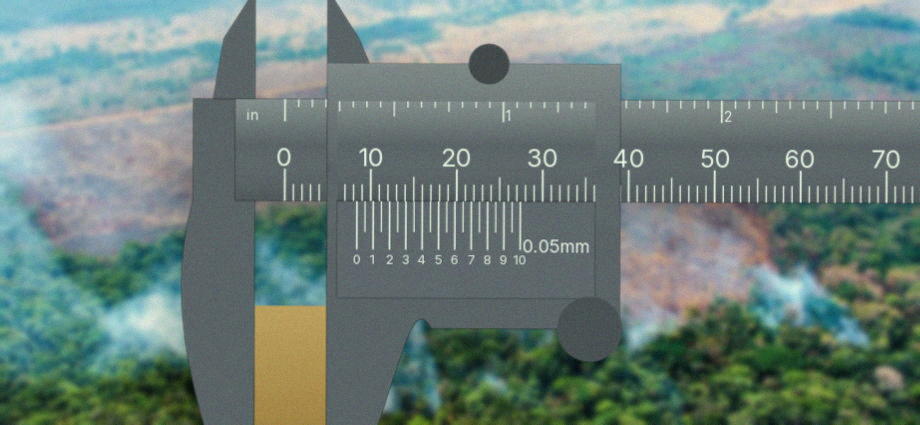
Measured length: 8.4 mm
